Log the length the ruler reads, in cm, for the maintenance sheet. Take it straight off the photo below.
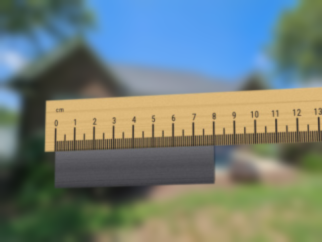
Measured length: 8 cm
